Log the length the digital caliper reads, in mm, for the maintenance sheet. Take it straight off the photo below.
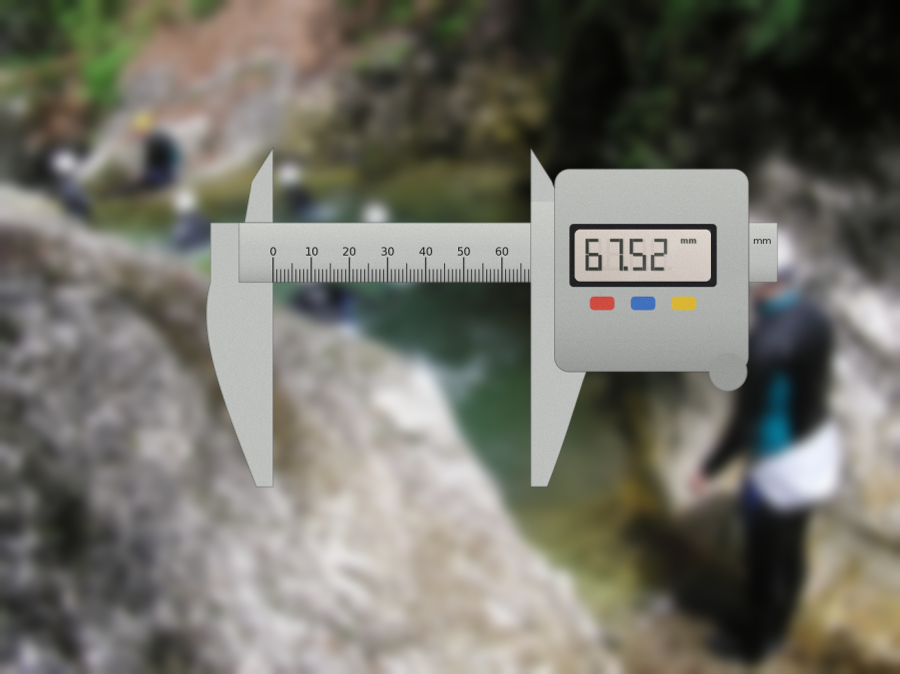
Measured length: 67.52 mm
